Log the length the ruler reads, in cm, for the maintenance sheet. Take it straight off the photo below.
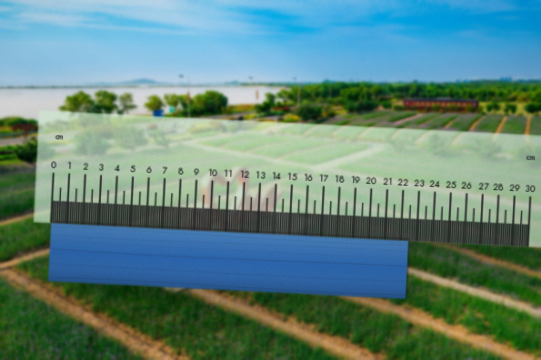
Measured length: 22.5 cm
